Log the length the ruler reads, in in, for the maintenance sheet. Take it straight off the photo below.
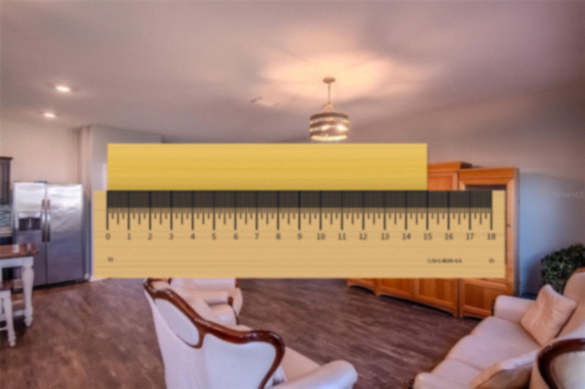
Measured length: 15 in
